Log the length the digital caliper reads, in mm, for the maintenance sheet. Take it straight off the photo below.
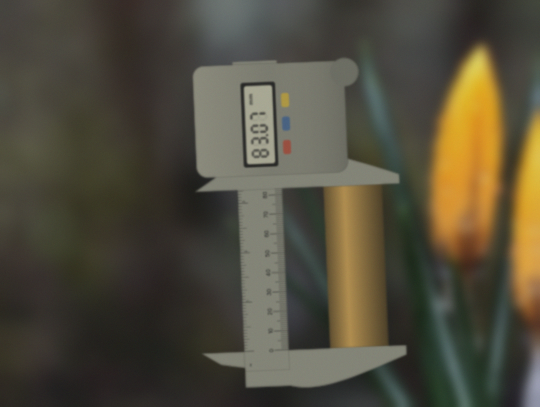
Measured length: 83.07 mm
